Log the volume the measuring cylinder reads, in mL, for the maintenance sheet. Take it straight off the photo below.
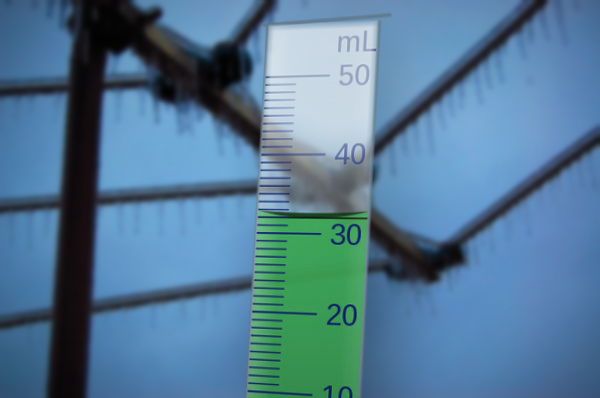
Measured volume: 32 mL
